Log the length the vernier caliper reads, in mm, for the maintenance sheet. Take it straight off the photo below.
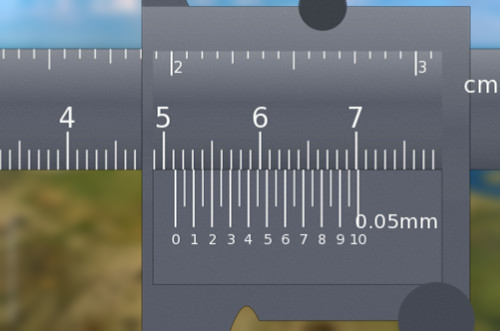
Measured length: 51.2 mm
